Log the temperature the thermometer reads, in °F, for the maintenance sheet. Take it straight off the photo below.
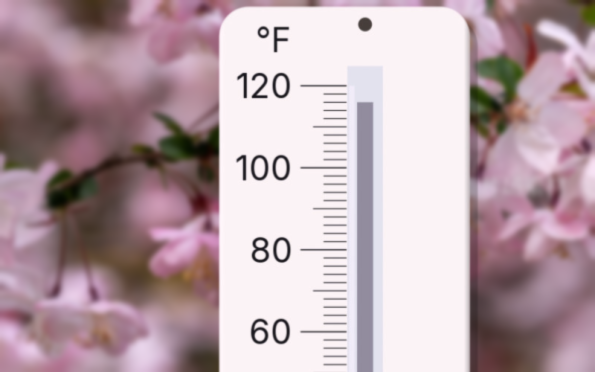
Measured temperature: 116 °F
